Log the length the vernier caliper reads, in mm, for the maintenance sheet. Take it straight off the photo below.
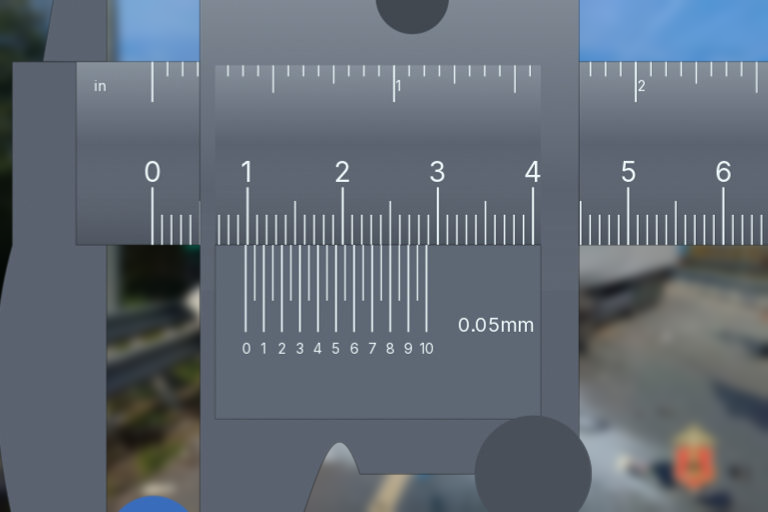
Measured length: 9.8 mm
